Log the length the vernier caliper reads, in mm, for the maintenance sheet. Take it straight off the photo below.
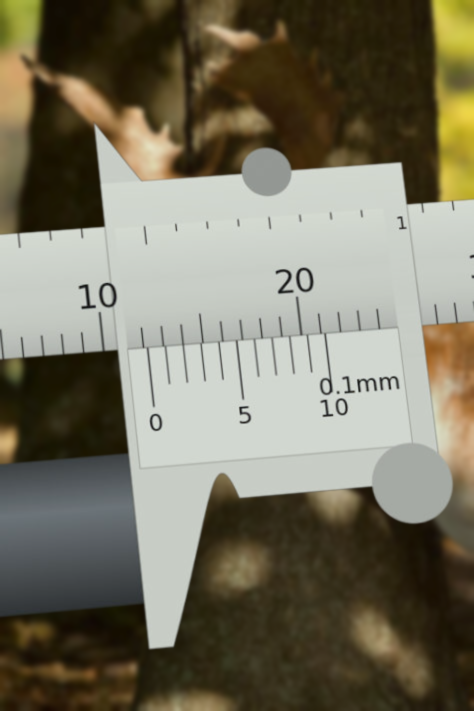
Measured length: 12.2 mm
